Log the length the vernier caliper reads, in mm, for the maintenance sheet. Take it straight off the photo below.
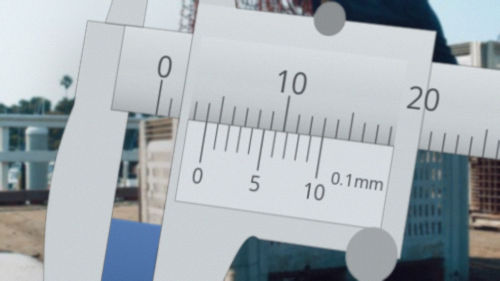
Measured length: 4.0 mm
